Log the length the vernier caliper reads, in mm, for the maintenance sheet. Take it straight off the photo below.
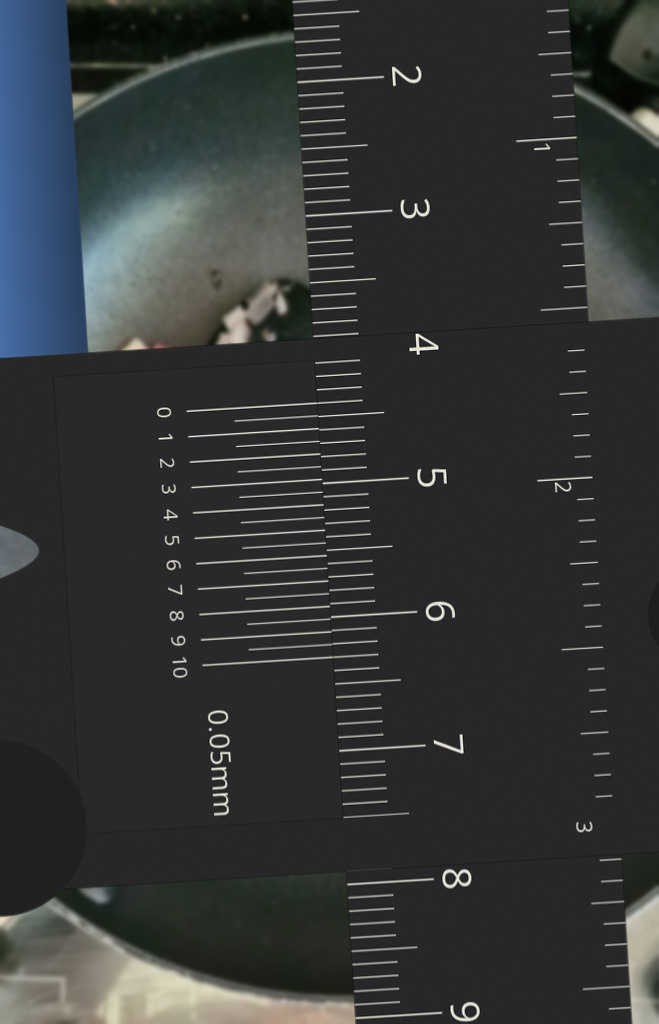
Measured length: 44.0 mm
